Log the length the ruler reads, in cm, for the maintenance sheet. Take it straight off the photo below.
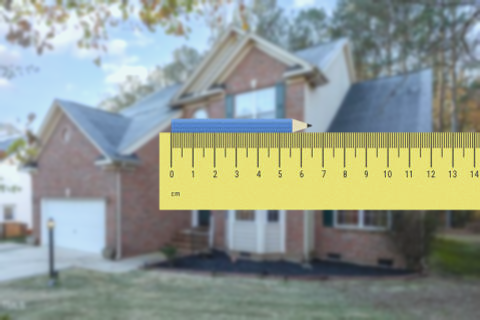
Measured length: 6.5 cm
